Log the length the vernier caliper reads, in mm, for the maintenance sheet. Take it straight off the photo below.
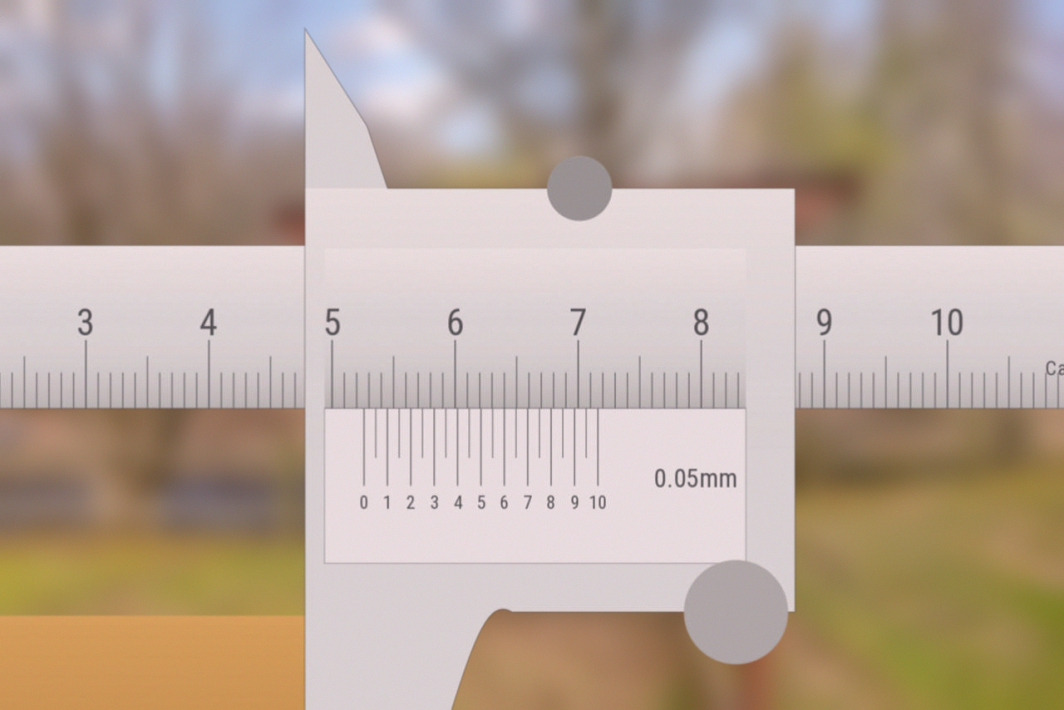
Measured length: 52.6 mm
